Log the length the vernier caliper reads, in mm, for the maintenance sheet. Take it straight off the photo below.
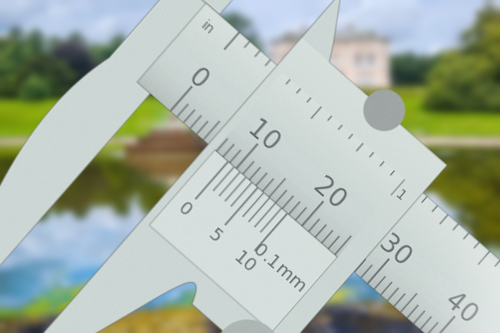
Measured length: 8.8 mm
